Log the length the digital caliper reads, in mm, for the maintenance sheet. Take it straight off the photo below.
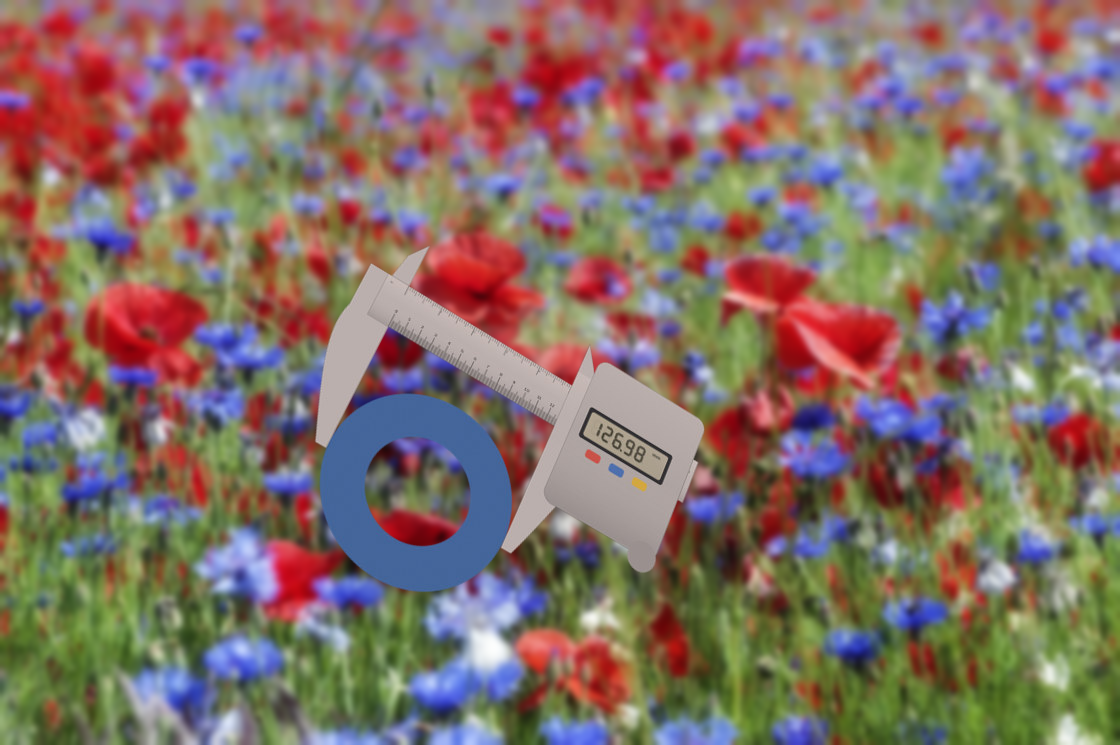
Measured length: 126.98 mm
